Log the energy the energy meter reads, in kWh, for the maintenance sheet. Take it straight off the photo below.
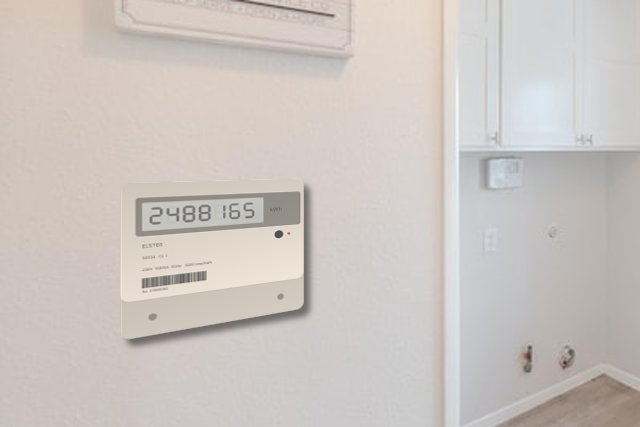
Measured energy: 2488165 kWh
